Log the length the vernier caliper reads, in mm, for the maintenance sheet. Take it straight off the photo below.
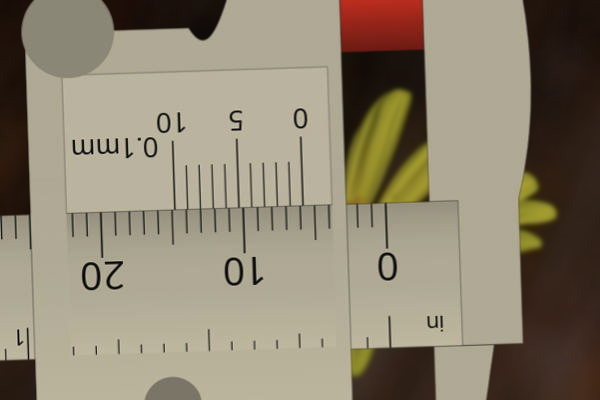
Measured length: 5.8 mm
